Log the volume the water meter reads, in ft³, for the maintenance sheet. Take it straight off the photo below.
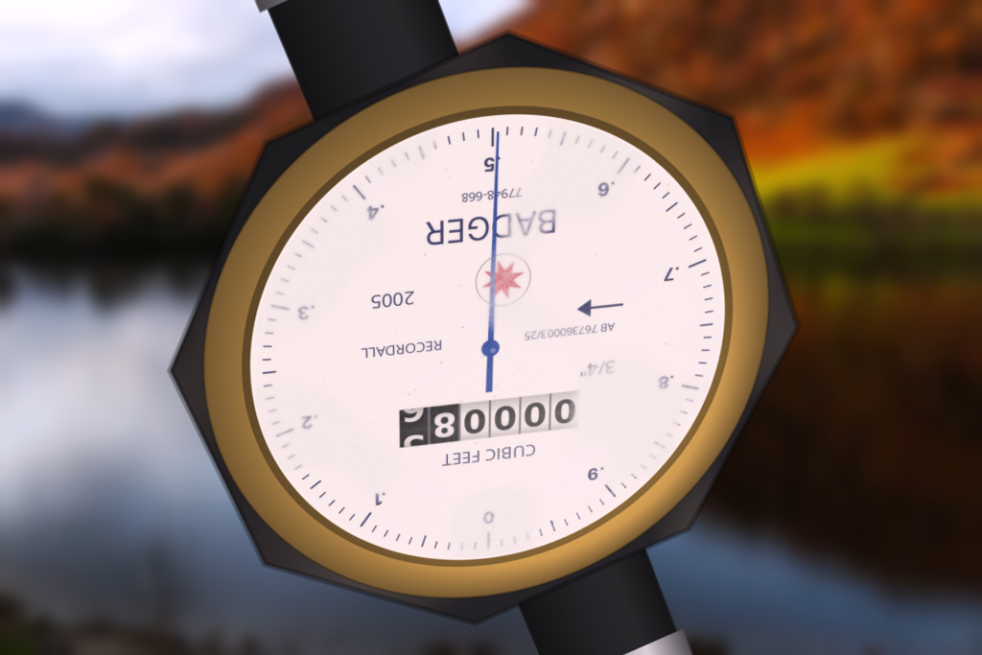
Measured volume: 85.50 ft³
